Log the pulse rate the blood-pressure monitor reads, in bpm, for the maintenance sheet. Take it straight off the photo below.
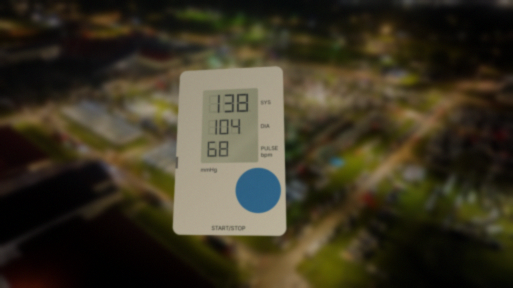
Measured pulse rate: 68 bpm
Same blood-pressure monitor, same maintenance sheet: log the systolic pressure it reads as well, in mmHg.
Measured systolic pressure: 138 mmHg
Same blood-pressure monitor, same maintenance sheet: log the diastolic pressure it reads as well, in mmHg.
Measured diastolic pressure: 104 mmHg
